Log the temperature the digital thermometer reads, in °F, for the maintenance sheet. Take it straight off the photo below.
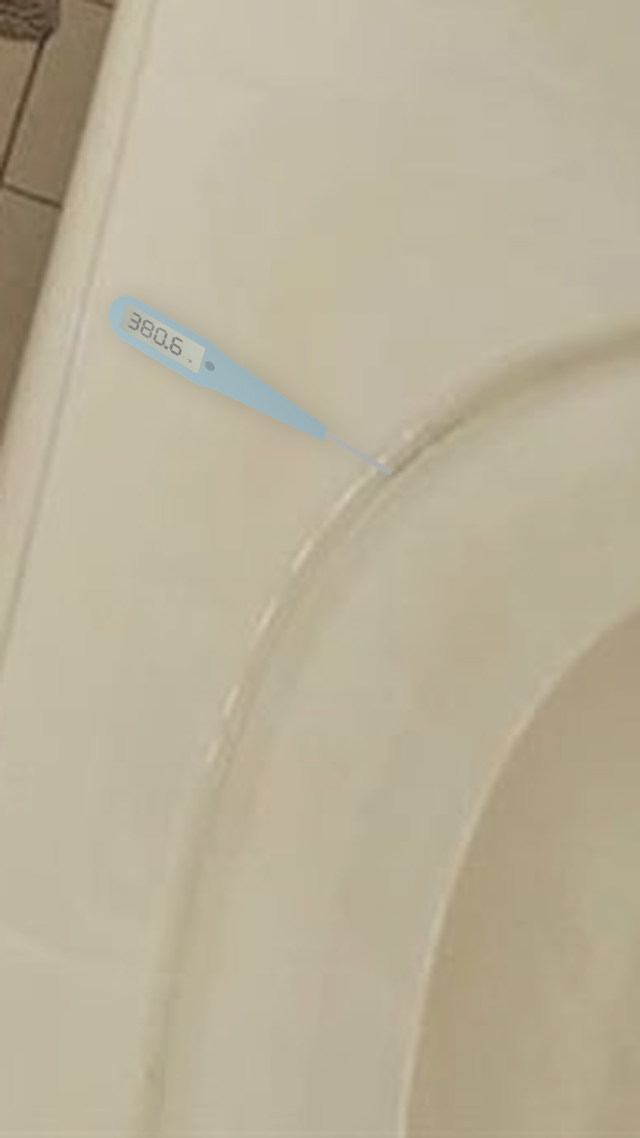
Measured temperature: 380.6 °F
